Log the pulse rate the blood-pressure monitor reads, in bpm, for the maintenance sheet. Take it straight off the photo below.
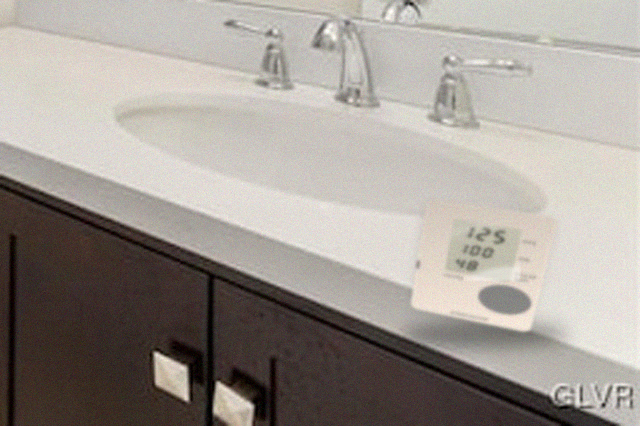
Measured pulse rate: 48 bpm
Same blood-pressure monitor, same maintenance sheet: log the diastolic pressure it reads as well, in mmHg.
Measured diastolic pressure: 100 mmHg
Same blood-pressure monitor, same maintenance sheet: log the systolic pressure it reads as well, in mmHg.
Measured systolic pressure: 125 mmHg
